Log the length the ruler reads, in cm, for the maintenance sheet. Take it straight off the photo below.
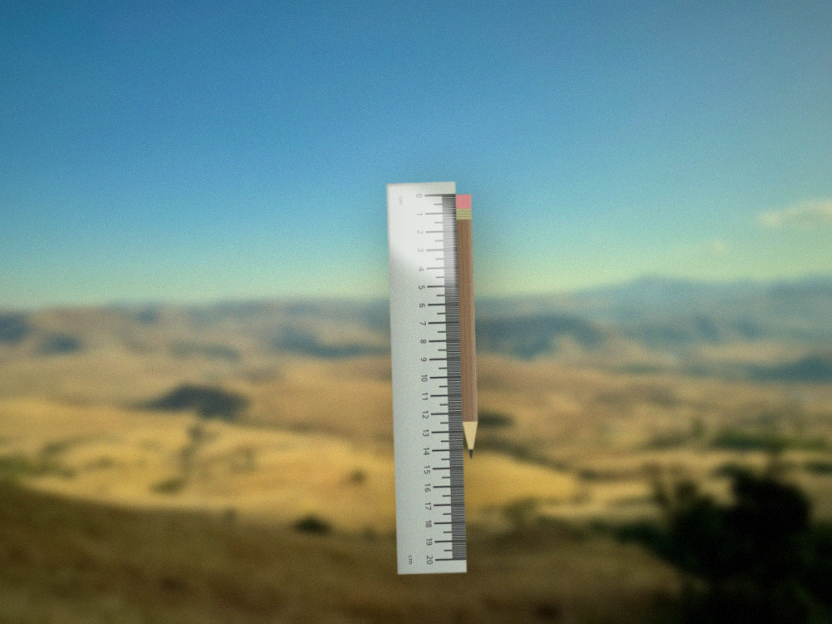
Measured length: 14.5 cm
